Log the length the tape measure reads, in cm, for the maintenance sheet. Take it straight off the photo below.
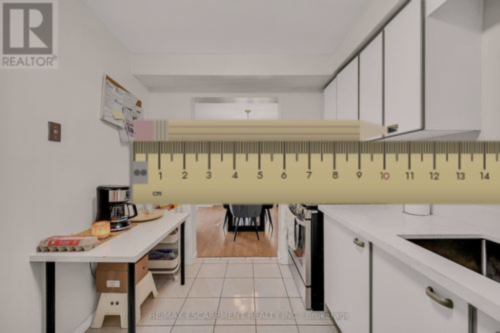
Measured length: 10.5 cm
